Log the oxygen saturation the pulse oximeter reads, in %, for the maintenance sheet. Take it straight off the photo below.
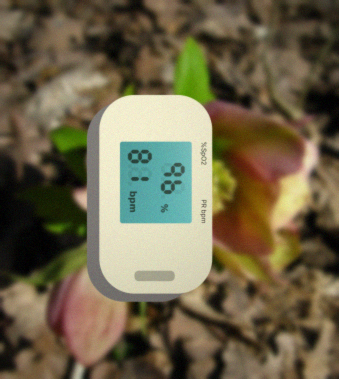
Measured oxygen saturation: 96 %
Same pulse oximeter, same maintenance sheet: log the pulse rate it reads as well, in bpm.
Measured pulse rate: 81 bpm
